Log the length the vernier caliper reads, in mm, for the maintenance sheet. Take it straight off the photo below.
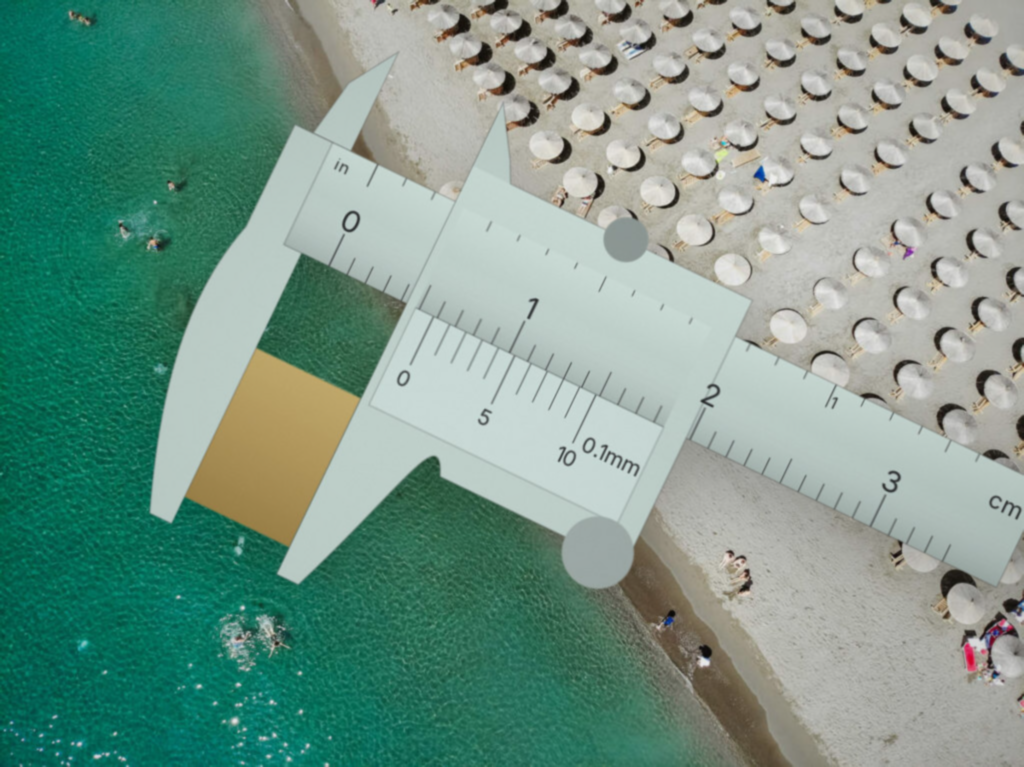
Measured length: 5.8 mm
